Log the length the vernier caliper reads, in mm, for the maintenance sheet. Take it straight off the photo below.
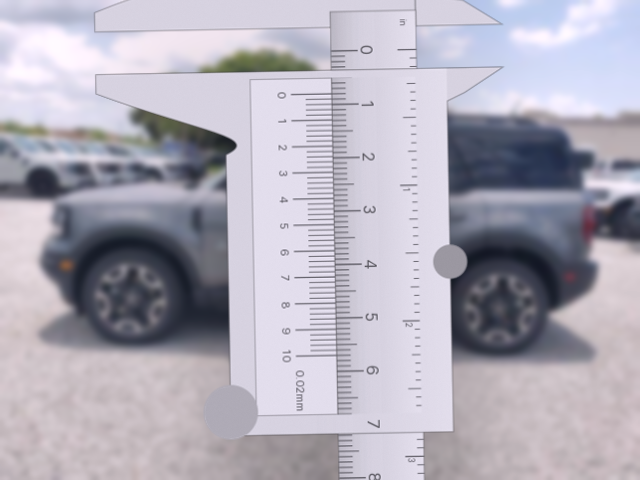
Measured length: 8.0 mm
